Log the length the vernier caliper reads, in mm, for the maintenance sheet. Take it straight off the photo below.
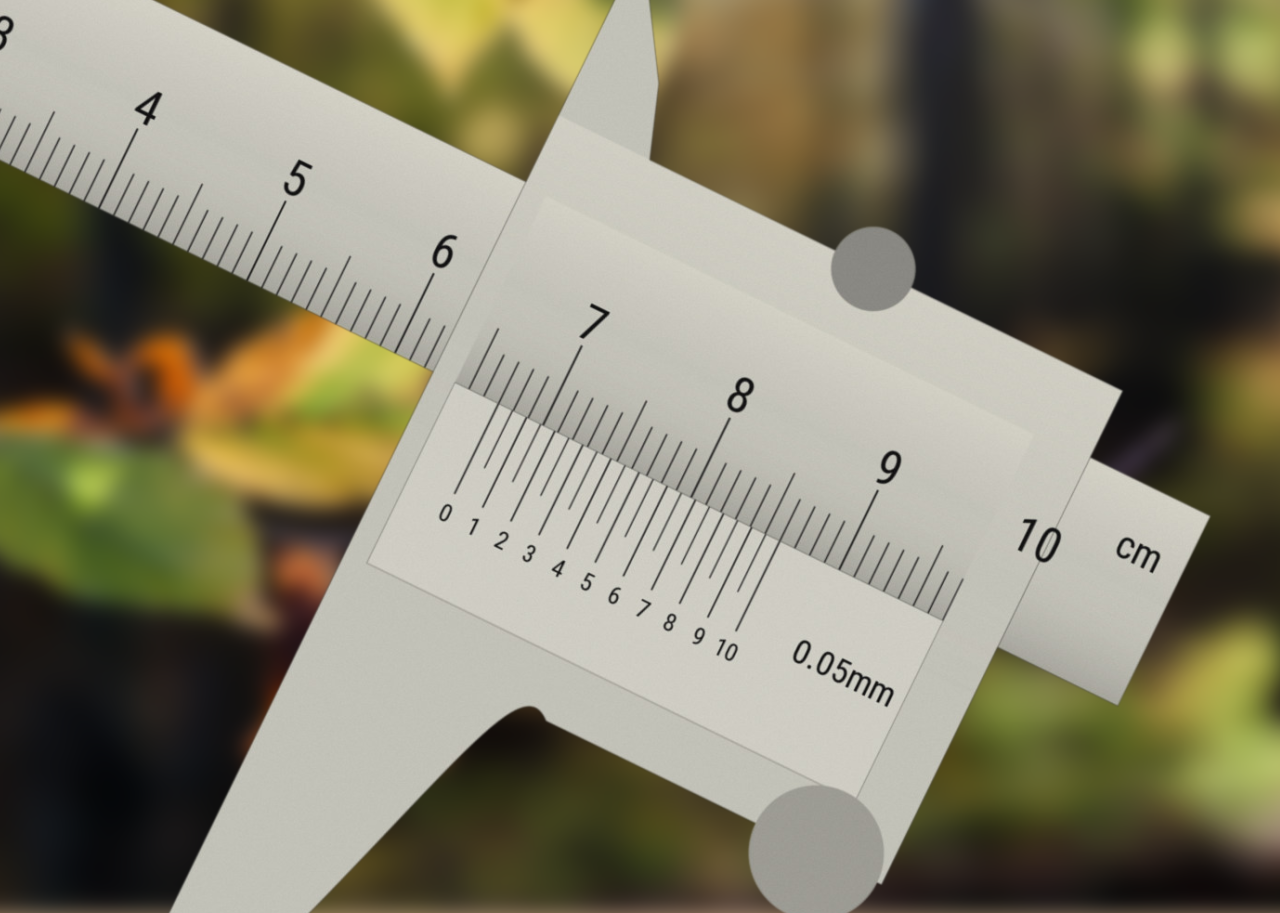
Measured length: 67.0 mm
